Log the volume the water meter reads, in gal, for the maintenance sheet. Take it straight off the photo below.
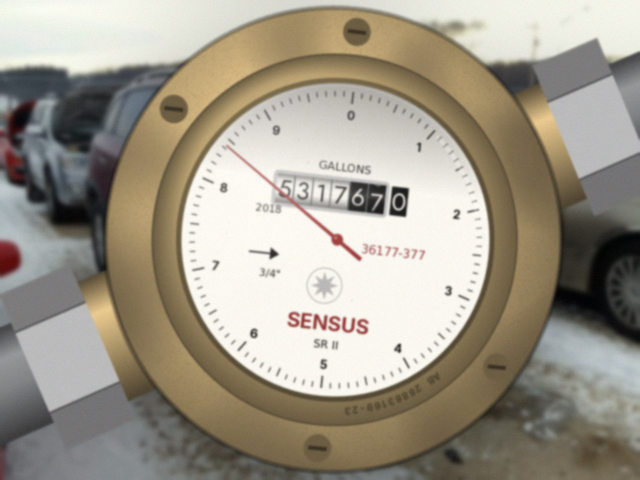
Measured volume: 5317668.4 gal
